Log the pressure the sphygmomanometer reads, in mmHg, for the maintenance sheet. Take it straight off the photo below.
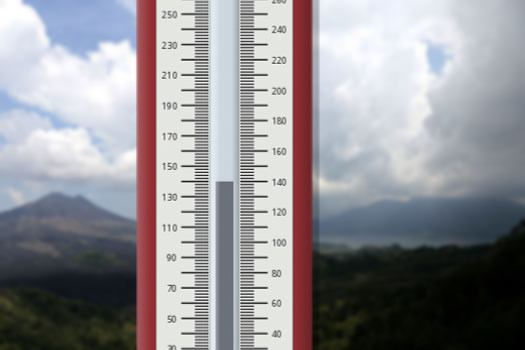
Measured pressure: 140 mmHg
